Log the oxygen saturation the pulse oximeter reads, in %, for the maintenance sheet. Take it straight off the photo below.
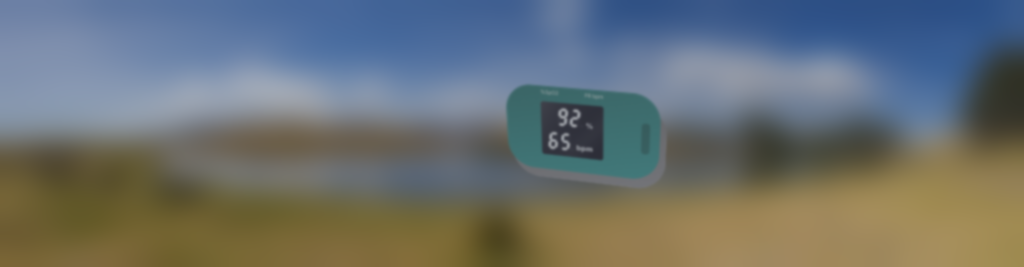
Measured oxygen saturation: 92 %
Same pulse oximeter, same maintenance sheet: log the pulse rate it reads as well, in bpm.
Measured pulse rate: 65 bpm
